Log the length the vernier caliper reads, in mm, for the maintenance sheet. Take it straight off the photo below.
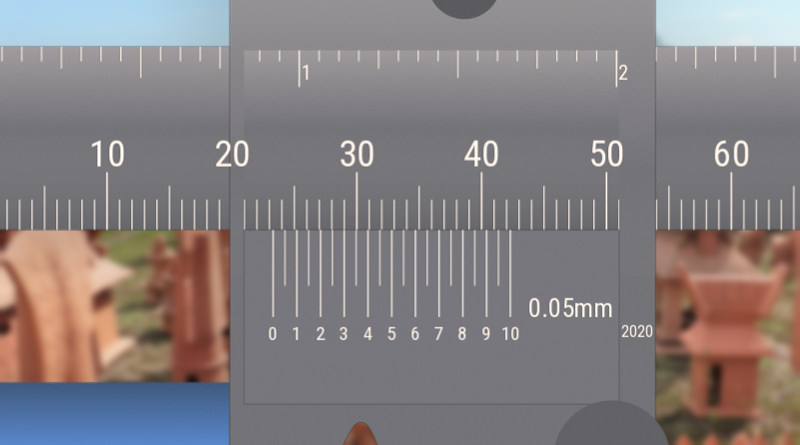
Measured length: 23.3 mm
